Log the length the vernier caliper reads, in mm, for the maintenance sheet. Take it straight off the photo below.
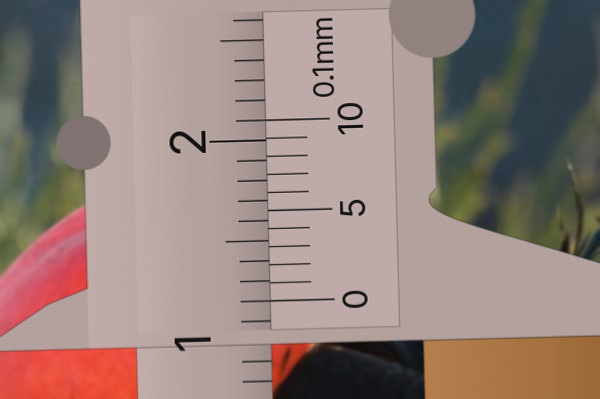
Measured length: 12.0 mm
